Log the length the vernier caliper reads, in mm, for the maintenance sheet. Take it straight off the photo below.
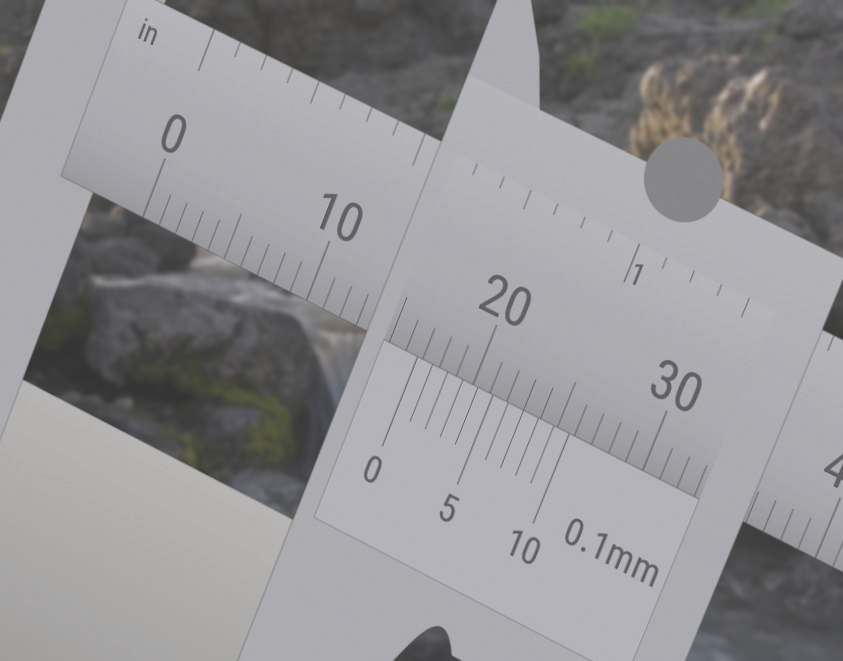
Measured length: 16.7 mm
